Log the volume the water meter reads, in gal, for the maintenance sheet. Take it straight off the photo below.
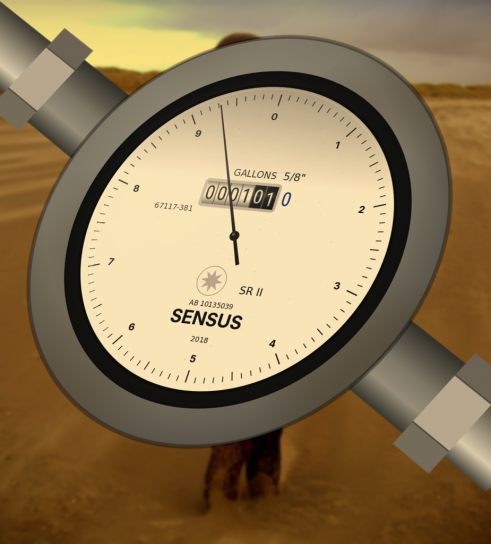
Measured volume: 1009.3 gal
